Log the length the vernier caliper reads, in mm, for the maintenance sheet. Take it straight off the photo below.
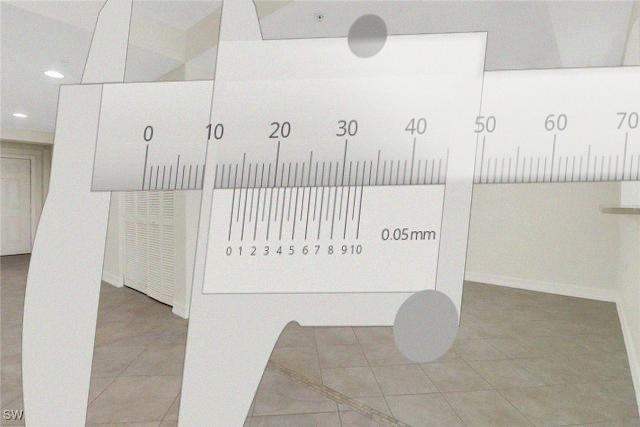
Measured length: 14.0 mm
